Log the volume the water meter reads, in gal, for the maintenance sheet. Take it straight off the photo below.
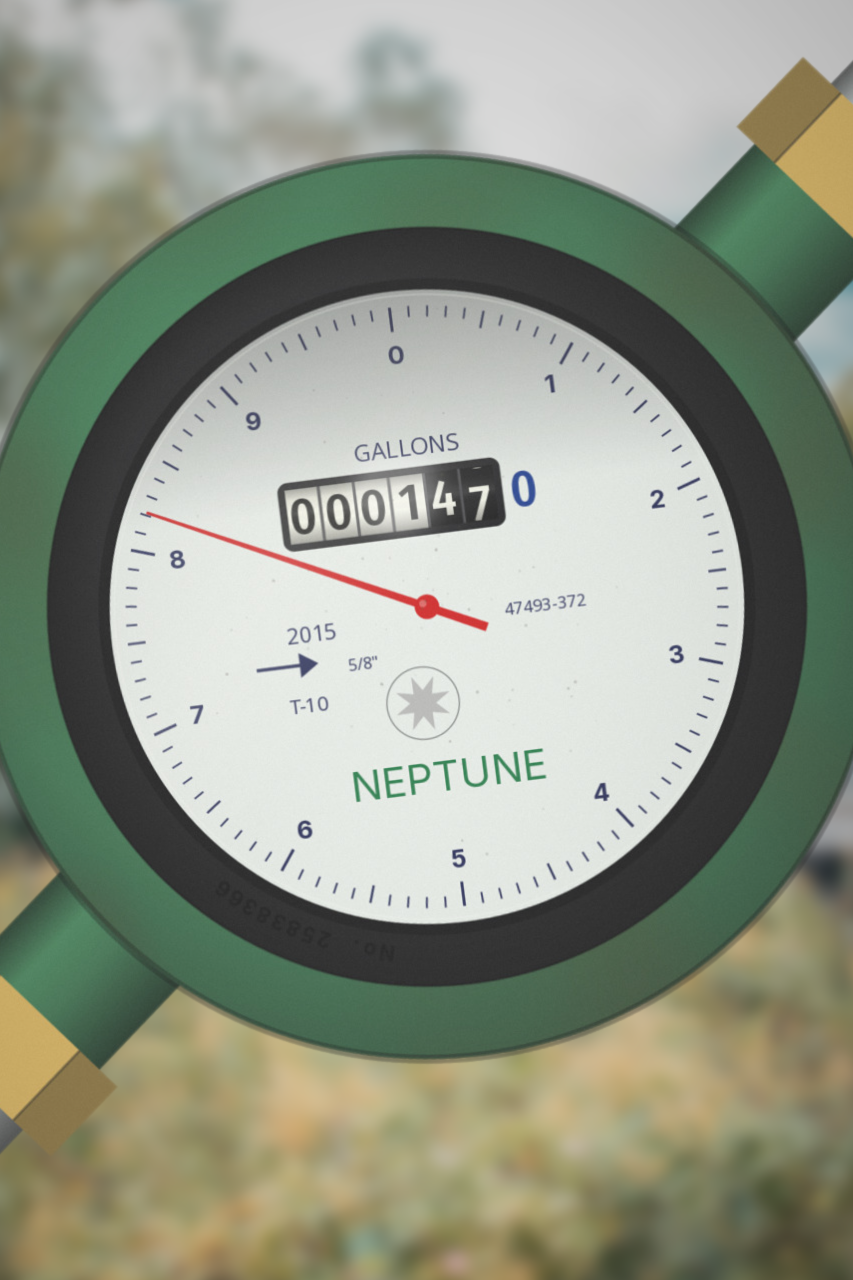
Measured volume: 1468.2 gal
